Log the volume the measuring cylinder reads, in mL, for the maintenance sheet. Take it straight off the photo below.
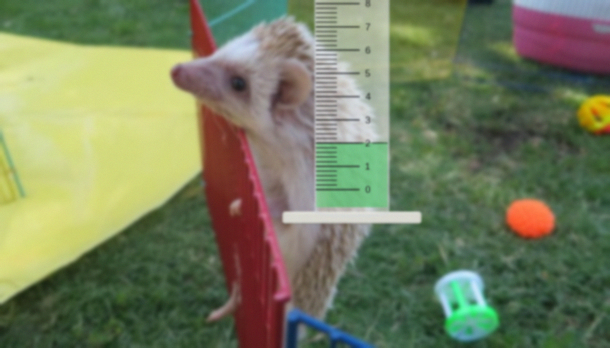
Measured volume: 2 mL
